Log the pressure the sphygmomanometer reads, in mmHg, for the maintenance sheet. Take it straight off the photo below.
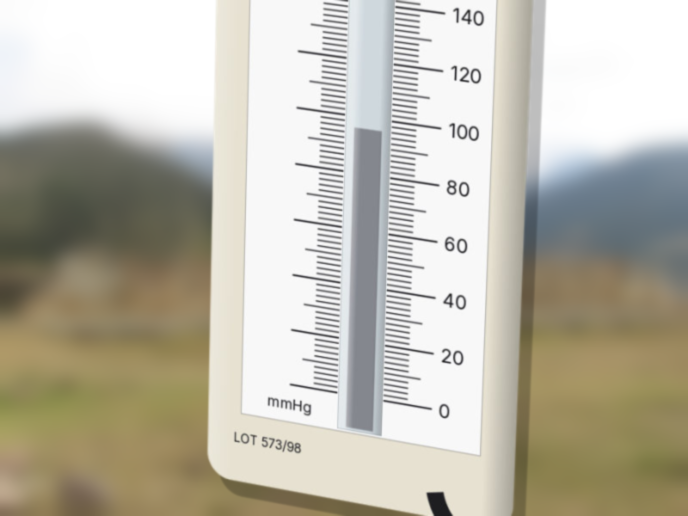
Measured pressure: 96 mmHg
